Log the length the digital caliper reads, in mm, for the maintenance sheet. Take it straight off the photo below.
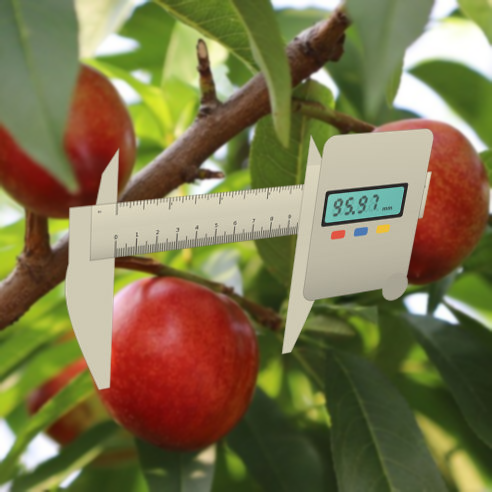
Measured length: 95.97 mm
